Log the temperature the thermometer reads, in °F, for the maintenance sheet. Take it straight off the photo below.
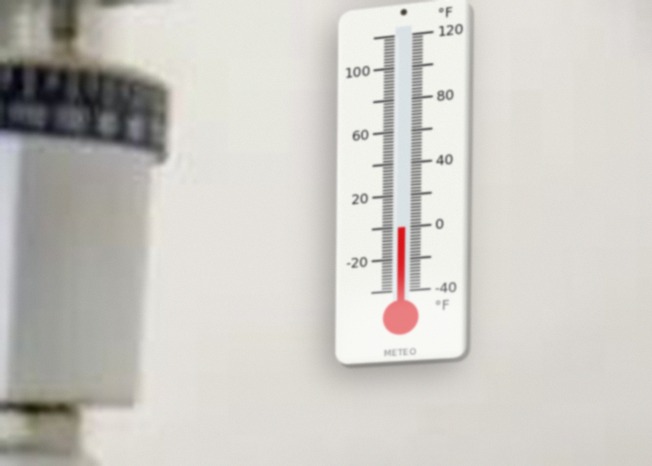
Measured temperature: 0 °F
